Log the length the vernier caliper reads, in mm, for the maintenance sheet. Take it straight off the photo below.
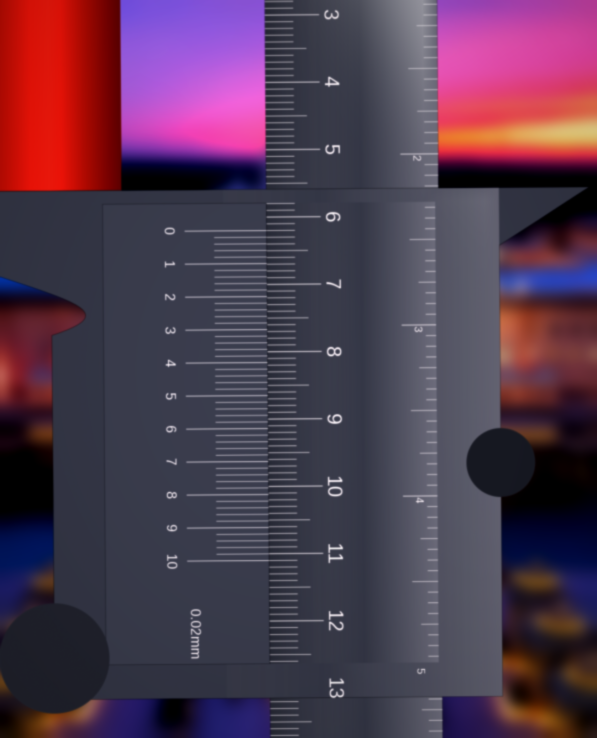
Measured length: 62.0 mm
